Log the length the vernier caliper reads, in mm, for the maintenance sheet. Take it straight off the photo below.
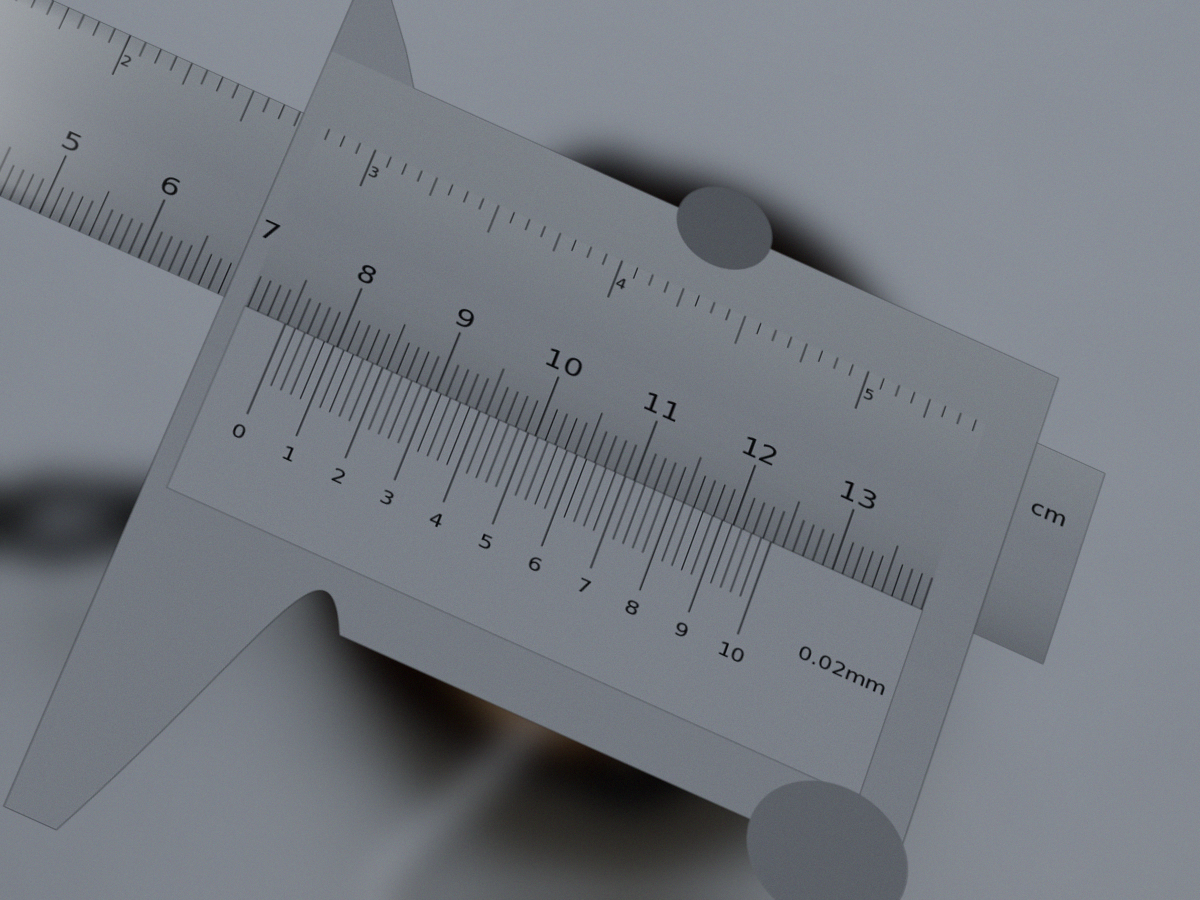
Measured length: 74.8 mm
